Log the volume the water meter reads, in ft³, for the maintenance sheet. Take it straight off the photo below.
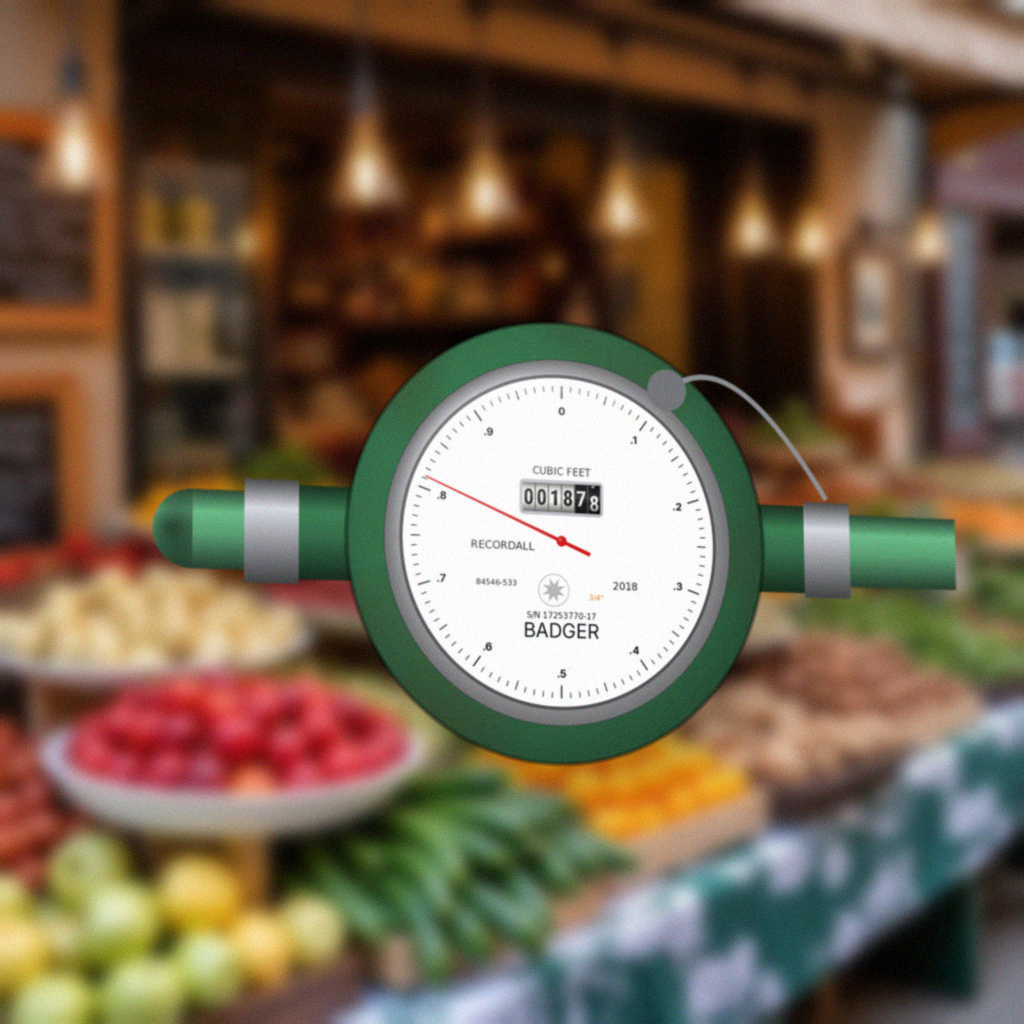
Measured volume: 1877.81 ft³
